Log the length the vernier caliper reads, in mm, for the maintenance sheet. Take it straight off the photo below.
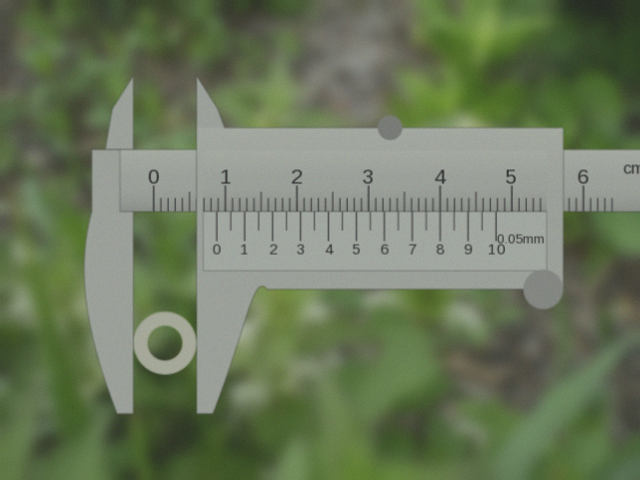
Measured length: 8.8 mm
